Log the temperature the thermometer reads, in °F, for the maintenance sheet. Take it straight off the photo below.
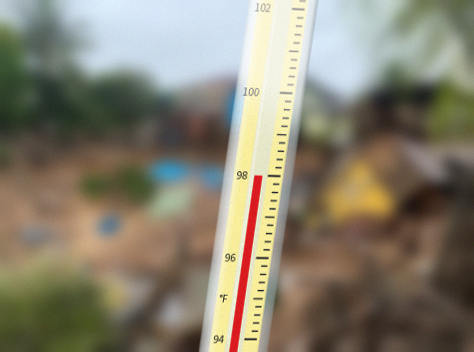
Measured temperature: 98 °F
